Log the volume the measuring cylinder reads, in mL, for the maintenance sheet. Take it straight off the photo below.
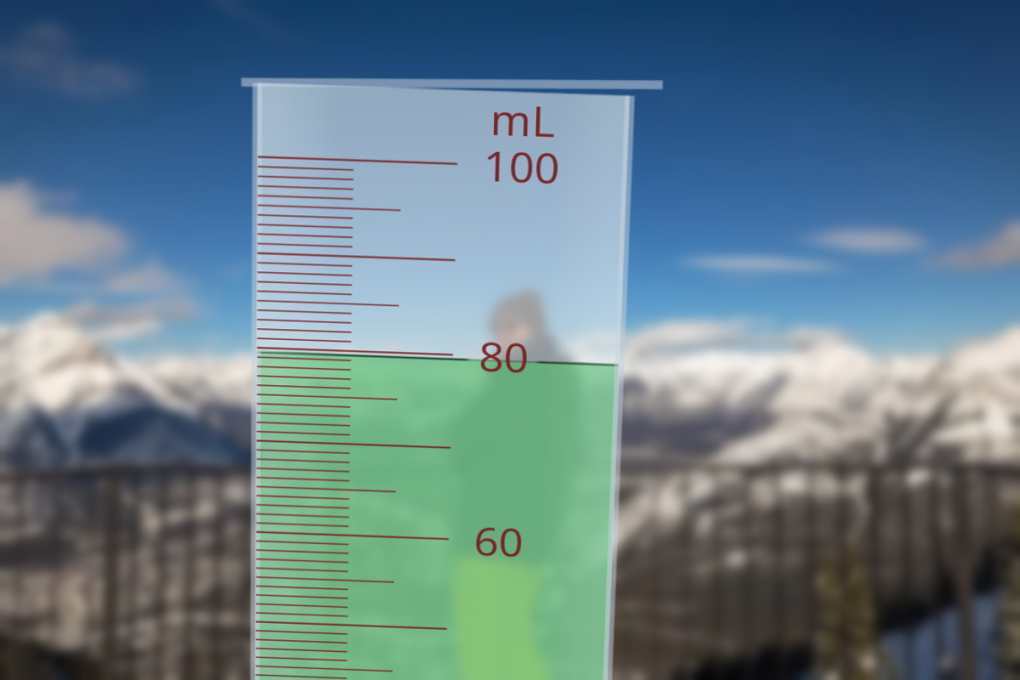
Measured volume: 79.5 mL
